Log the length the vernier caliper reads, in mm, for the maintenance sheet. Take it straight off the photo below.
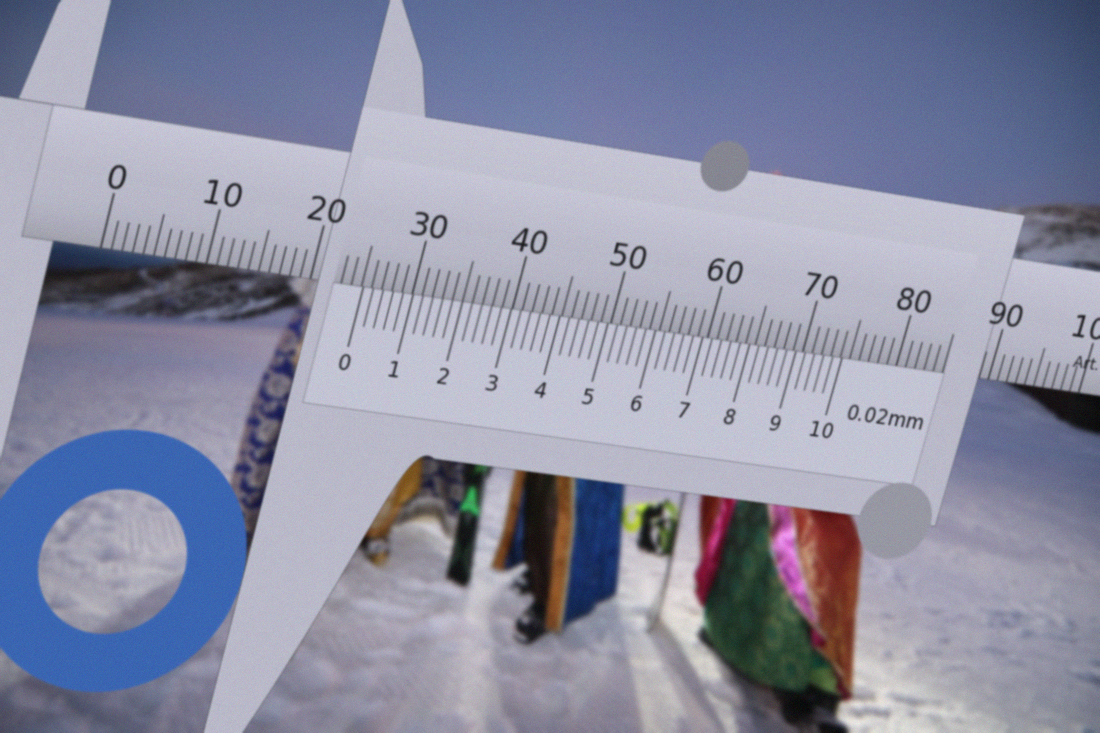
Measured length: 25.2 mm
